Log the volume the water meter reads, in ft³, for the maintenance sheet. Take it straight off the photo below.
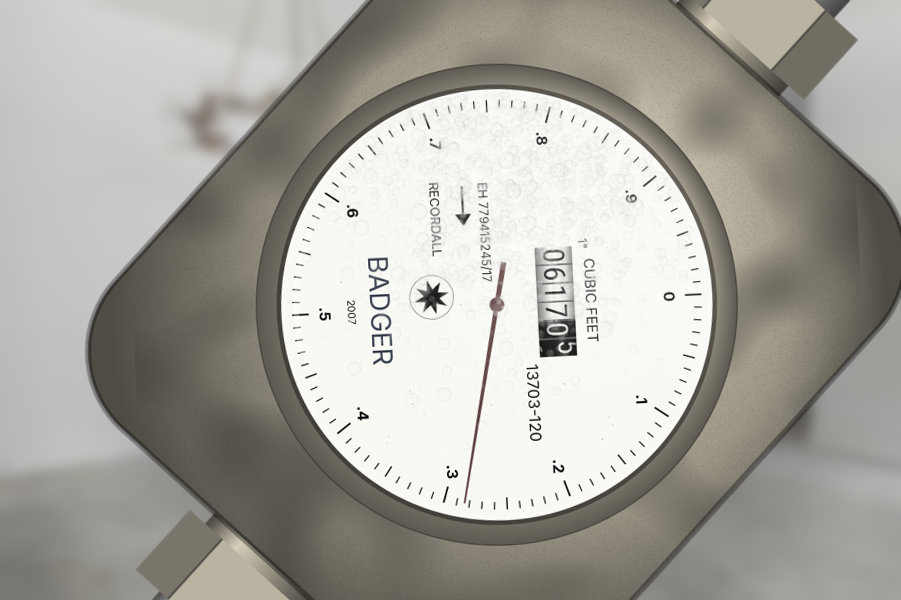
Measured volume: 61705.28 ft³
